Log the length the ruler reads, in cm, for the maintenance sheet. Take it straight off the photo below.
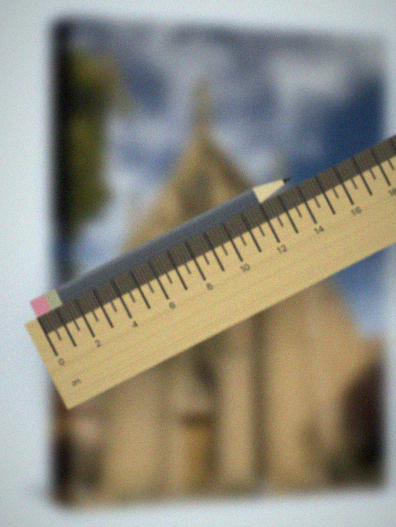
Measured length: 14 cm
